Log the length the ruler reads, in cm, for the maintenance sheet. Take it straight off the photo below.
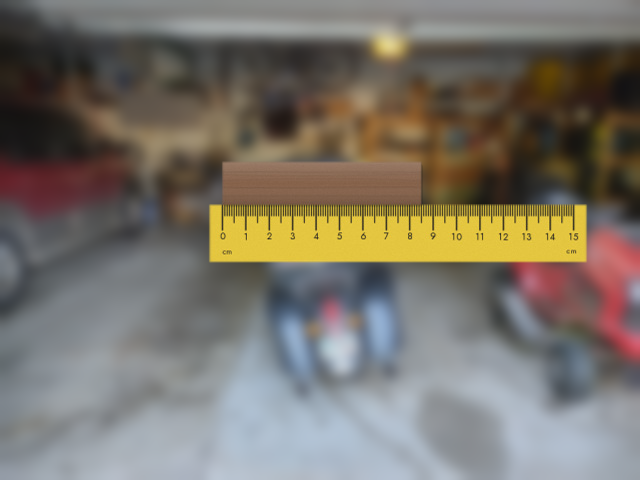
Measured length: 8.5 cm
